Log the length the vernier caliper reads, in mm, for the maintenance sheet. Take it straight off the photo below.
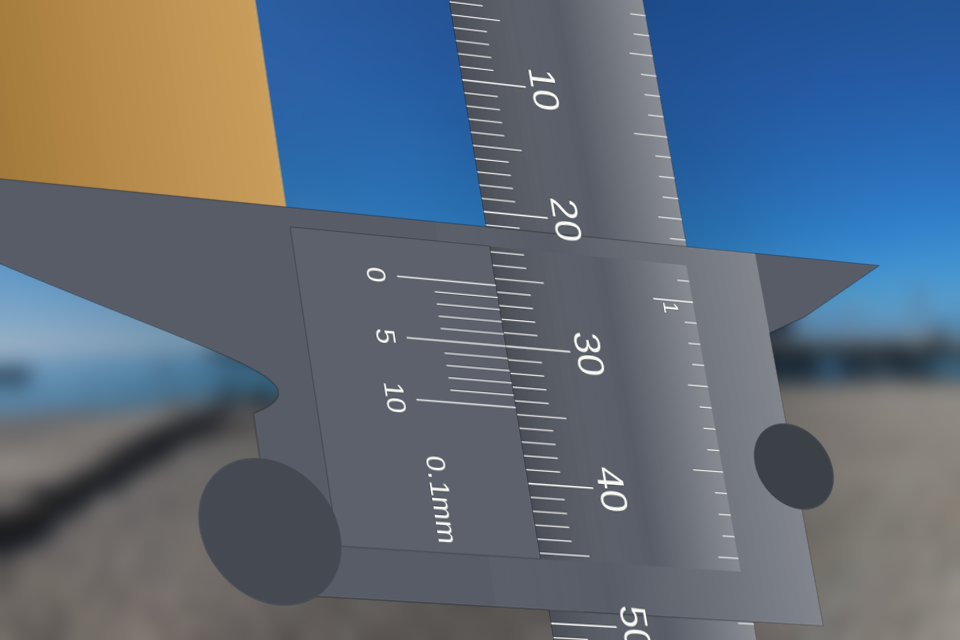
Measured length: 25.5 mm
